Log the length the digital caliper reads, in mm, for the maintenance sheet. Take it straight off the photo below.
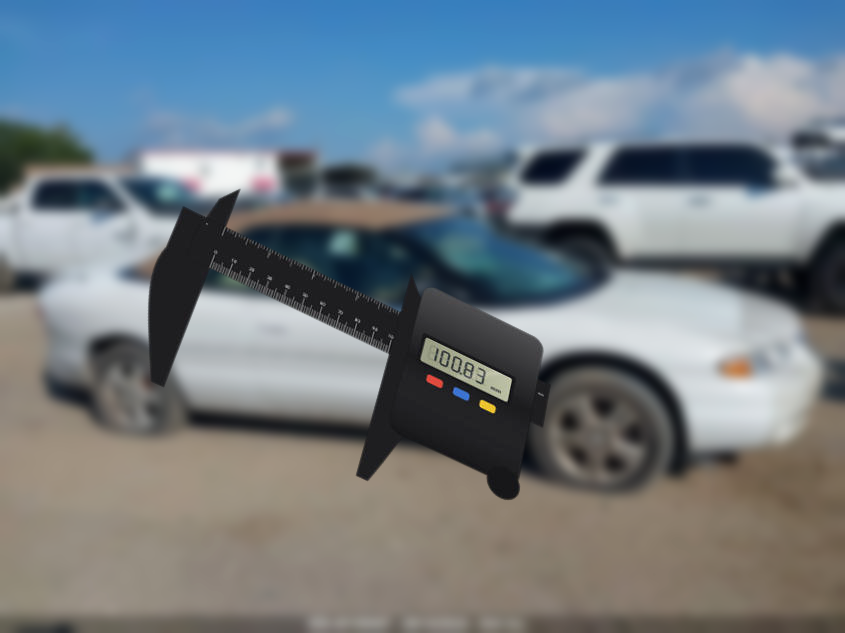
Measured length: 100.83 mm
